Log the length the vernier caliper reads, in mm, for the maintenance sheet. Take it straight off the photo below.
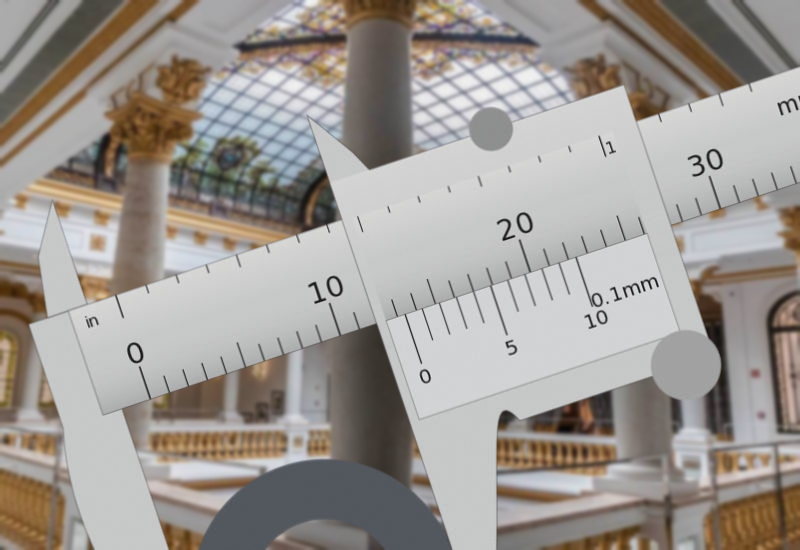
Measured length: 13.4 mm
